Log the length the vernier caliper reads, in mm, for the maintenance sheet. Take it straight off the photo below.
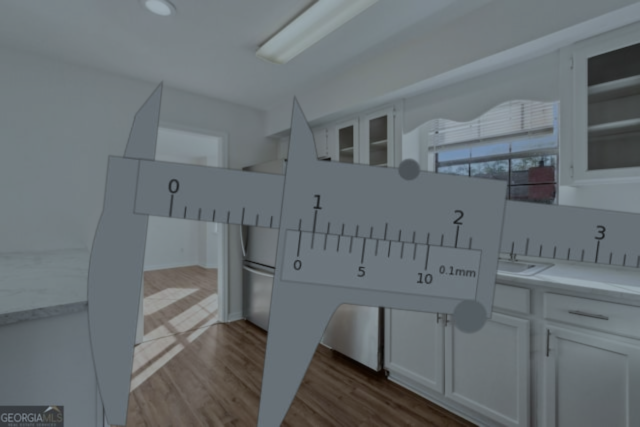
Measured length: 9.1 mm
